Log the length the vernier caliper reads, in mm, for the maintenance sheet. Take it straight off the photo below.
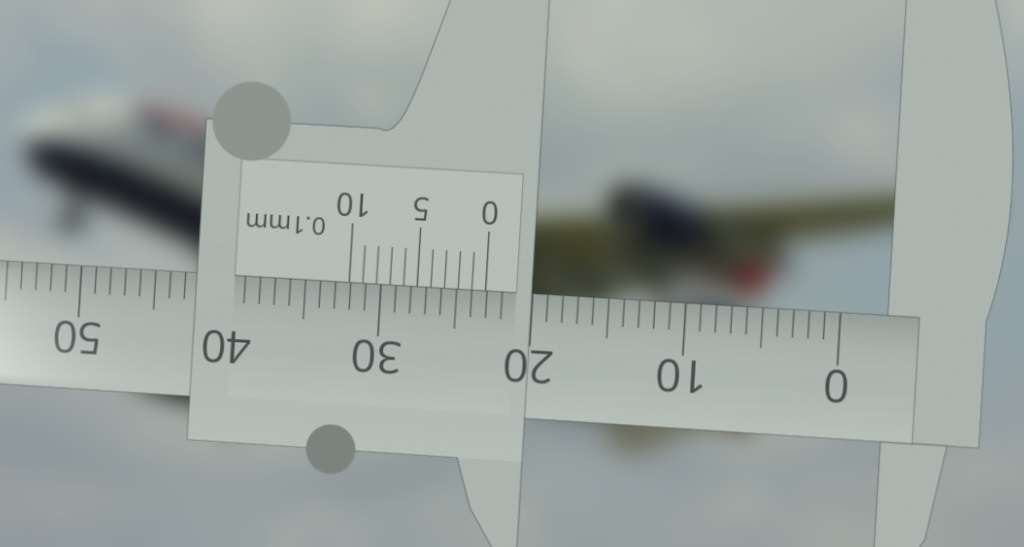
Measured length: 23.1 mm
